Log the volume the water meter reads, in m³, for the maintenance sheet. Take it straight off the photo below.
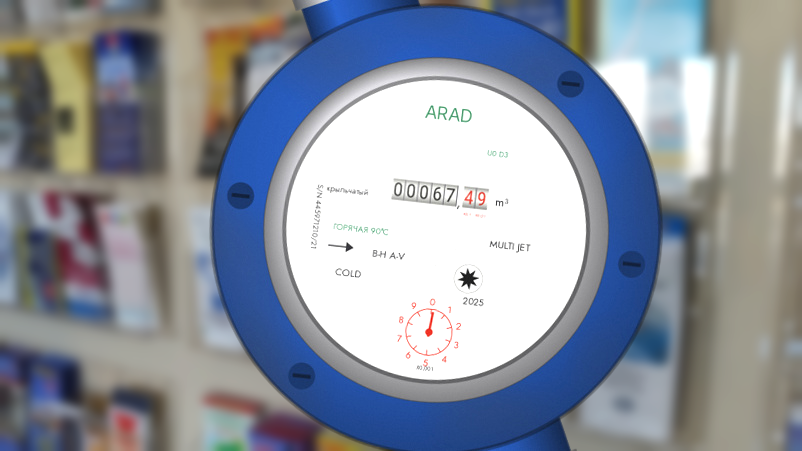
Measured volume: 67.490 m³
